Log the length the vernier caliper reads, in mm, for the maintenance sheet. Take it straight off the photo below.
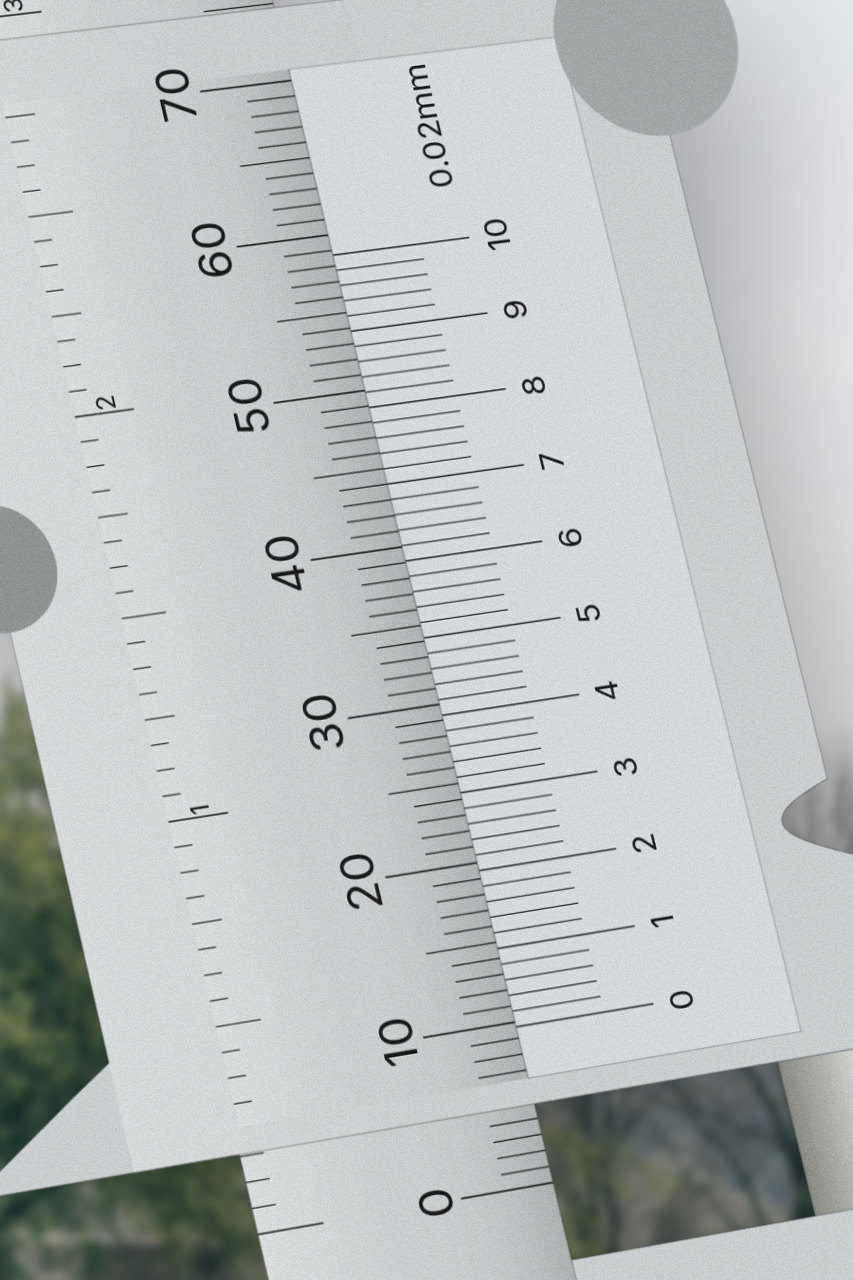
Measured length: 9.7 mm
